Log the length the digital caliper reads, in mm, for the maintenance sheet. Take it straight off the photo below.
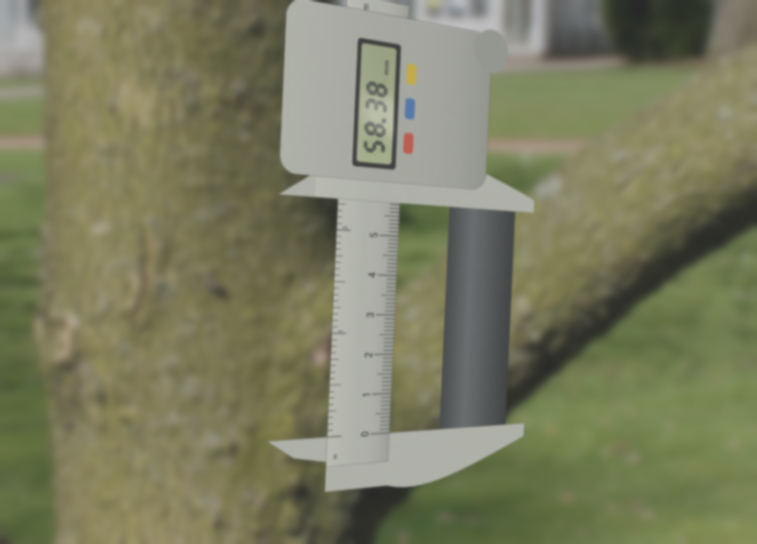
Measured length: 58.38 mm
